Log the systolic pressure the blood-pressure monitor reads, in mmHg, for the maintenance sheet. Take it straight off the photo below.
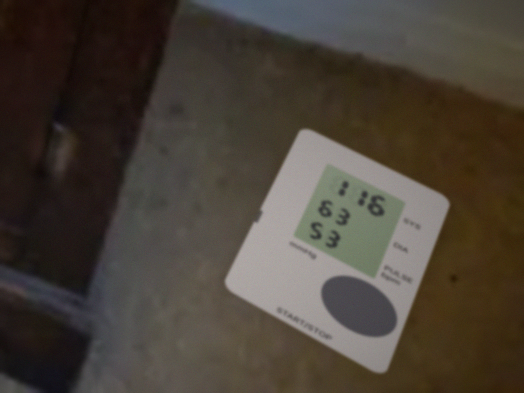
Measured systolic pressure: 116 mmHg
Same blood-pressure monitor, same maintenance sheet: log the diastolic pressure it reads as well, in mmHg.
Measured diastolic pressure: 63 mmHg
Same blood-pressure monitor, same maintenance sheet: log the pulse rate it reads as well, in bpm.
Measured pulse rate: 53 bpm
